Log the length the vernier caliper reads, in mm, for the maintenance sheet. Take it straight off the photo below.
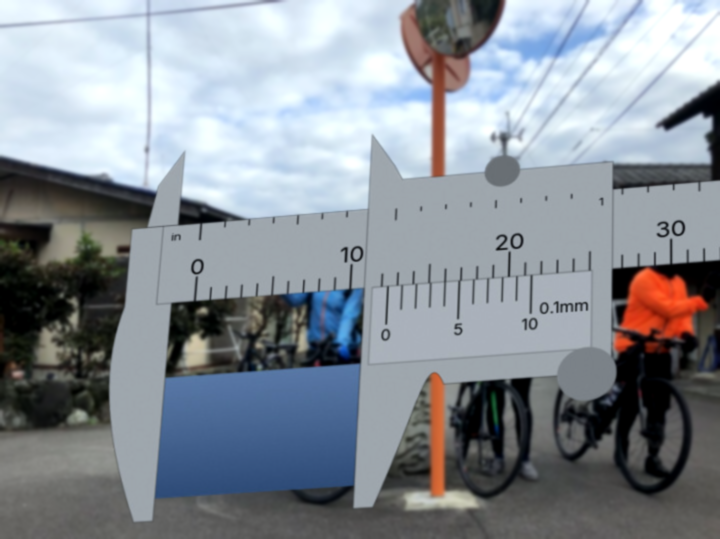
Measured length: 12.4 mm
